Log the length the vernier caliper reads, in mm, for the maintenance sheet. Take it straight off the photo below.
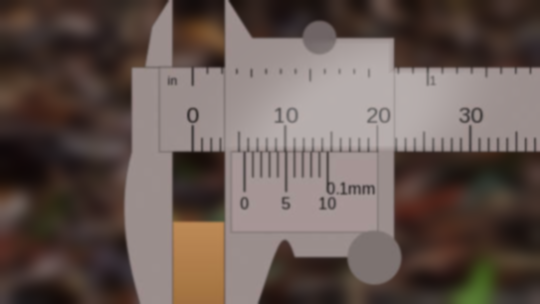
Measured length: 5.6 mm
